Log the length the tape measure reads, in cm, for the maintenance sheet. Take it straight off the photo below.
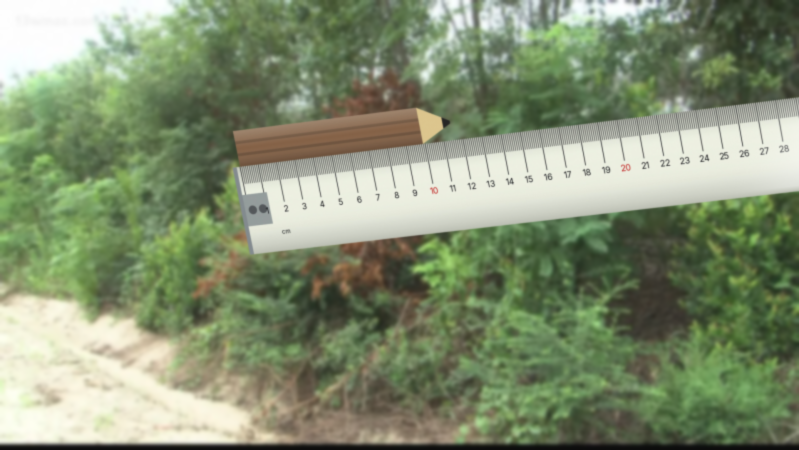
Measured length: 11.5 cm
